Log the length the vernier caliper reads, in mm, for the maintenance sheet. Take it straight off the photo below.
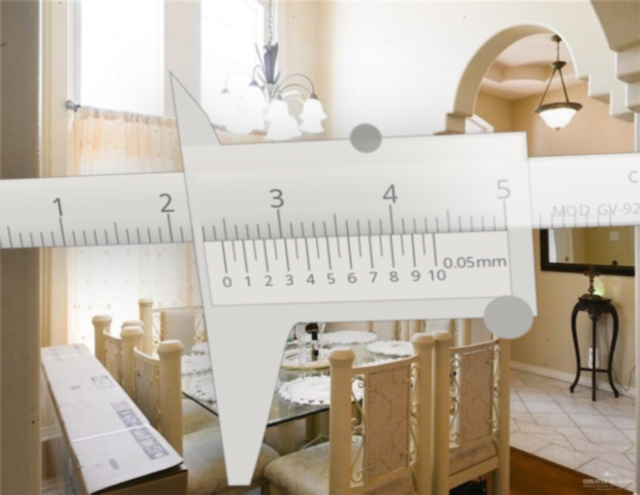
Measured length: 24.6 mm
